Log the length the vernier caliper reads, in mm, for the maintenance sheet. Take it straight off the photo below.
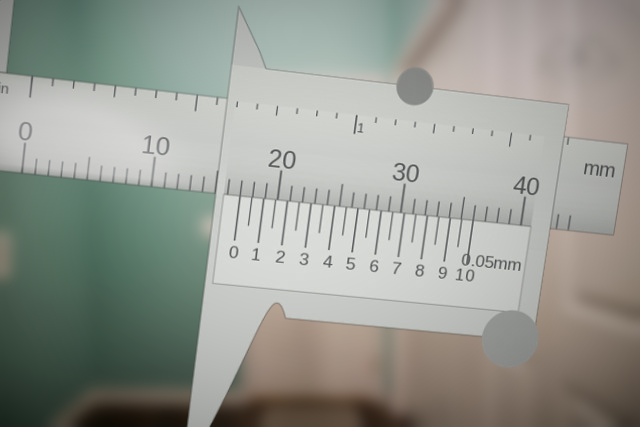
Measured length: 17.0 mm
